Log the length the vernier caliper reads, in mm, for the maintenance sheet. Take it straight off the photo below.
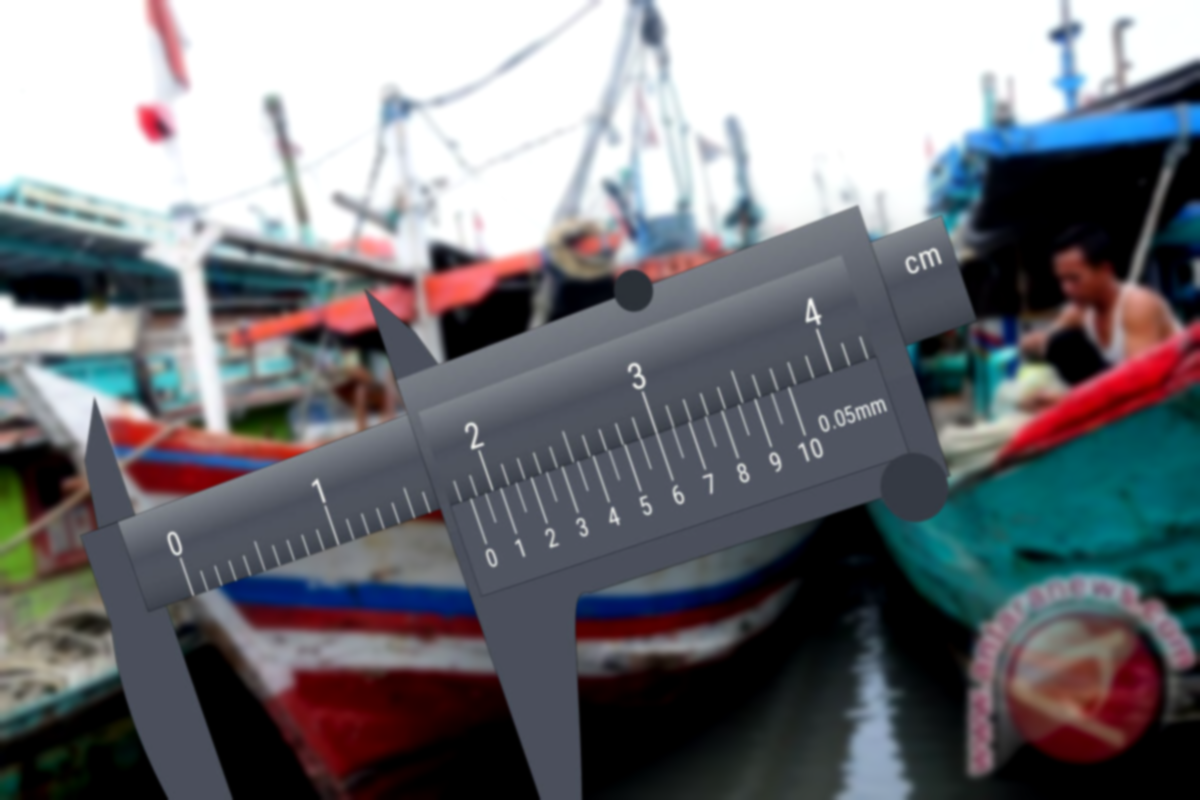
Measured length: 18.6 mm
